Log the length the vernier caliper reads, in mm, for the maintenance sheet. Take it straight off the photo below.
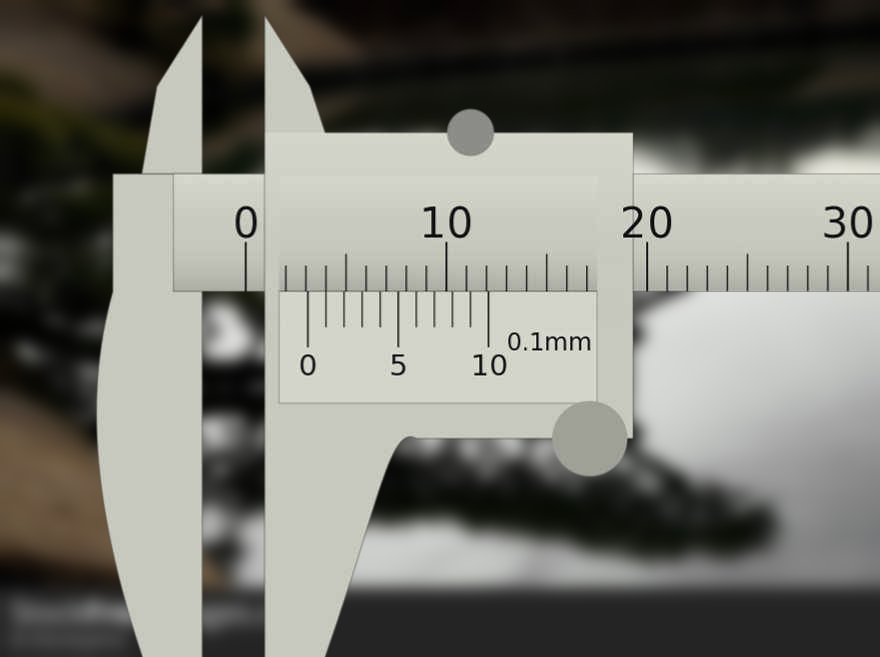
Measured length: 3.1 mm
